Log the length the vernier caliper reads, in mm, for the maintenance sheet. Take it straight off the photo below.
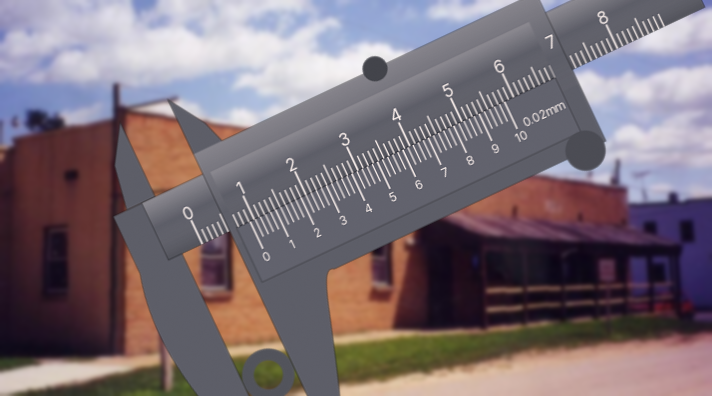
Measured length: 9.2 mm
